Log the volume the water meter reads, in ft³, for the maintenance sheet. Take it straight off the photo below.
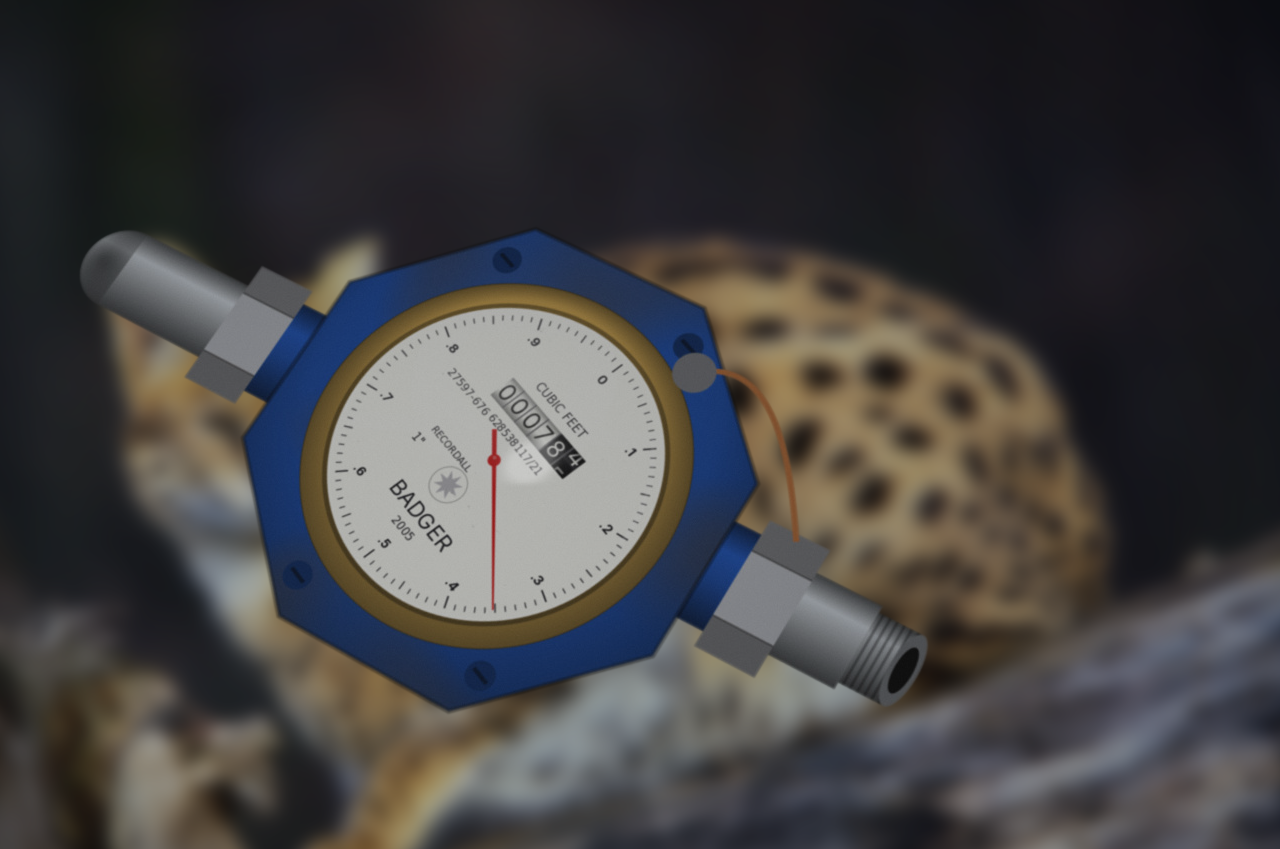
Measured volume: 784.35 ft³
